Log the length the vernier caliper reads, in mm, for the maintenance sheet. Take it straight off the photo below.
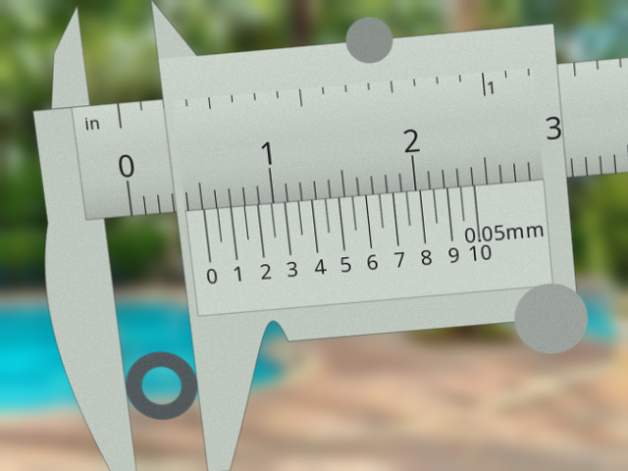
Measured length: 5.1 mm
